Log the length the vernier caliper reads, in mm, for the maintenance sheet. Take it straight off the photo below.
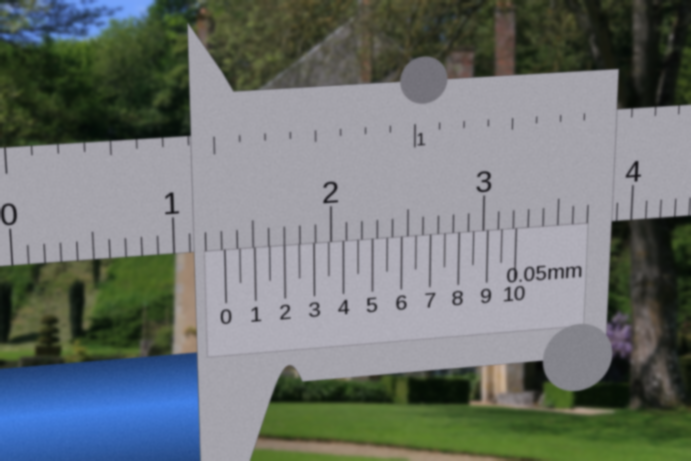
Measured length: 13.2 mm
